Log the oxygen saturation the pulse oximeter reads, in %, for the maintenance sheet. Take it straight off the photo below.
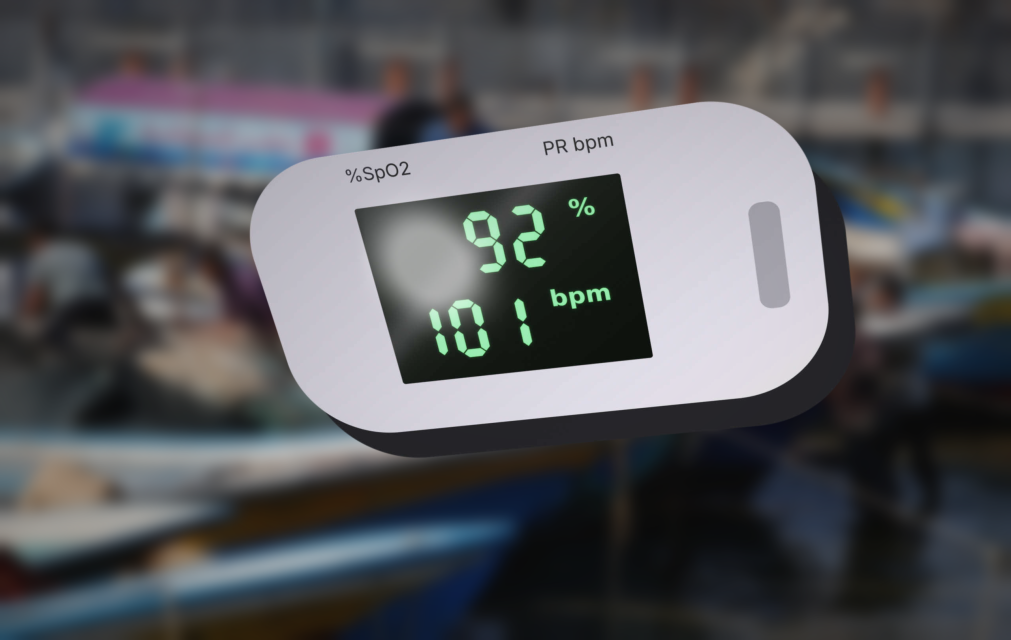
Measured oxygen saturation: 92 %
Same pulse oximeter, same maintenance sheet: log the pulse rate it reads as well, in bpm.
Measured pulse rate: 101 bpm
